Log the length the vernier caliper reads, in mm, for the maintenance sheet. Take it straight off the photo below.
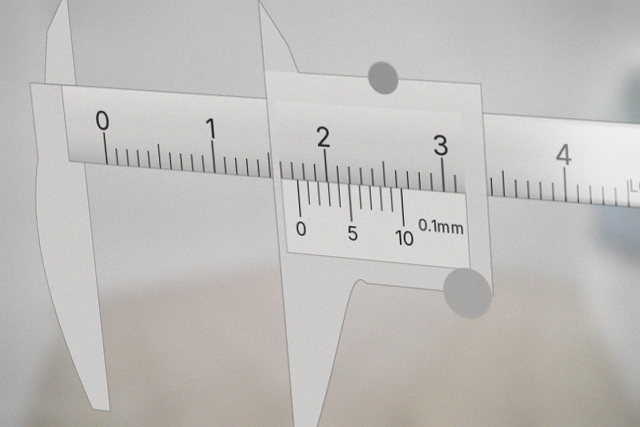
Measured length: 17.4 mm
